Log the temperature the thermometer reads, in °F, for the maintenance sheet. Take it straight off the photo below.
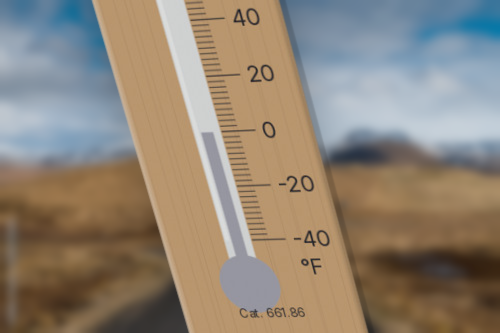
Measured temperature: 0 °F
